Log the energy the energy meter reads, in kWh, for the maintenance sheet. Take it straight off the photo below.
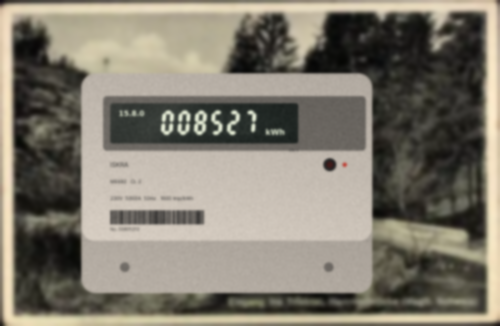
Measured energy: 8527 kWh
